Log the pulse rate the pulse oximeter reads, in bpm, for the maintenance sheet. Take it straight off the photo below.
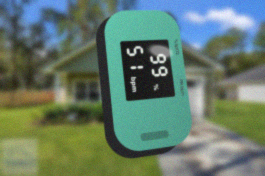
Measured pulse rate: 51 bpm
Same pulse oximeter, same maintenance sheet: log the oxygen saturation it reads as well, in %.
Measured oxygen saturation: 99 %
